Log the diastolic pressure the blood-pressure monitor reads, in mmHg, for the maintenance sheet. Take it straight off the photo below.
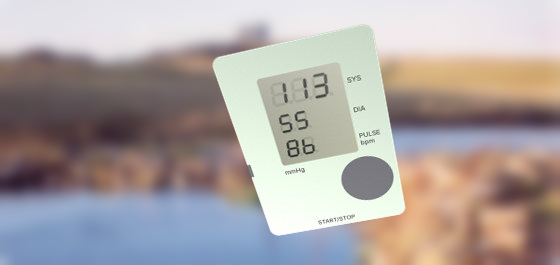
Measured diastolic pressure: 55 mmHg
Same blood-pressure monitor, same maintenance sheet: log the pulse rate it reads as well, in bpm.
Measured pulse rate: 86 bpm
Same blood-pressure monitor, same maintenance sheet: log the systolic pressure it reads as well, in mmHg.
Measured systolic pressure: 113 mmHg
